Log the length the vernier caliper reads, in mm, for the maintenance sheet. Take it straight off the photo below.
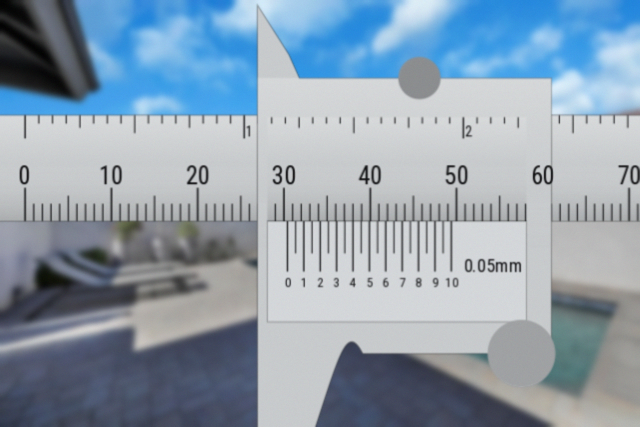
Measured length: 30.4 mm
